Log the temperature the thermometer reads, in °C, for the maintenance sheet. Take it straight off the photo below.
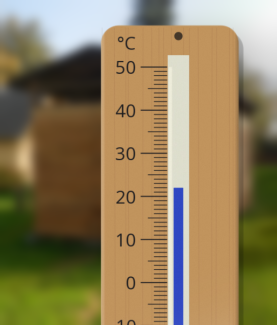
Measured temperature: 22 °C
